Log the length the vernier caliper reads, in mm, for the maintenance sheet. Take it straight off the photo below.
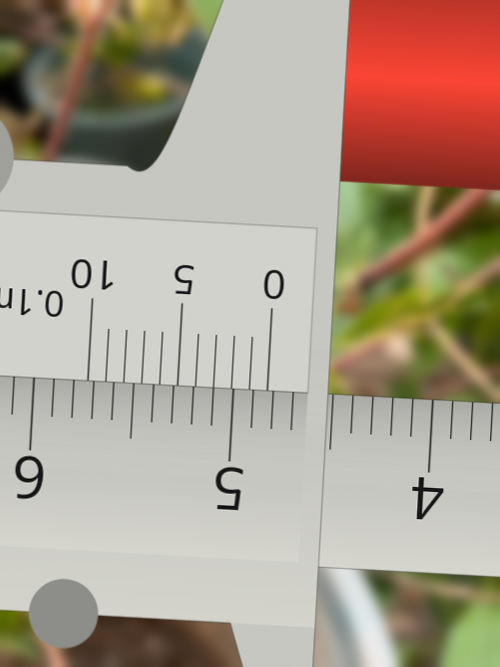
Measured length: 48.3 mm
